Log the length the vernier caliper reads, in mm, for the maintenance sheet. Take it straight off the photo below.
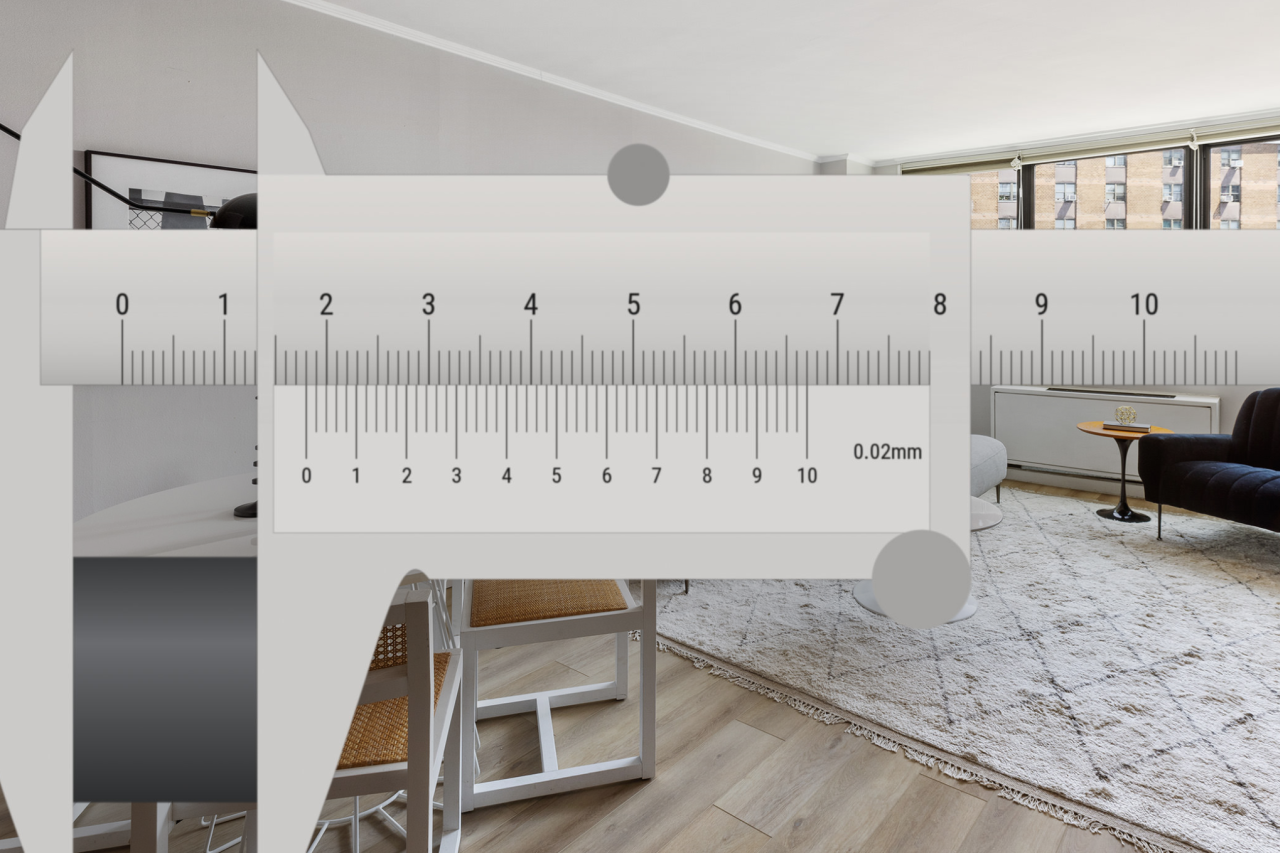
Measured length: 18.0 mm
